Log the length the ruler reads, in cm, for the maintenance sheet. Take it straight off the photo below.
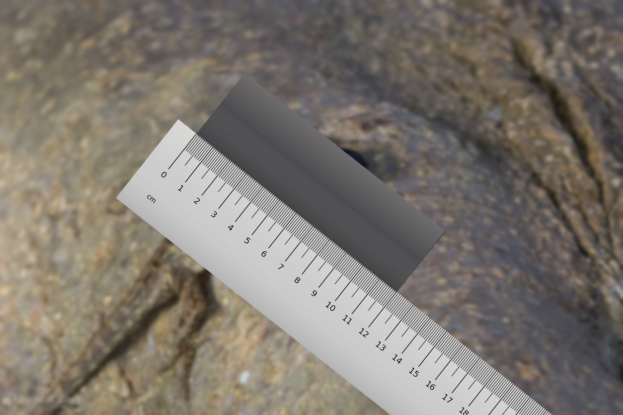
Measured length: 12 cm
